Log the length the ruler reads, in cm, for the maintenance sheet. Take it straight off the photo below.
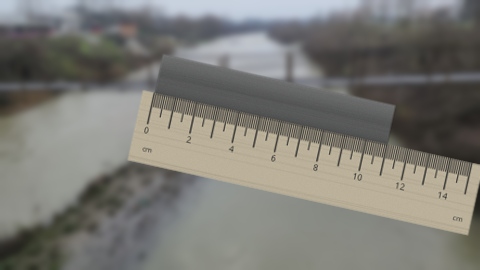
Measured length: 11 cm
